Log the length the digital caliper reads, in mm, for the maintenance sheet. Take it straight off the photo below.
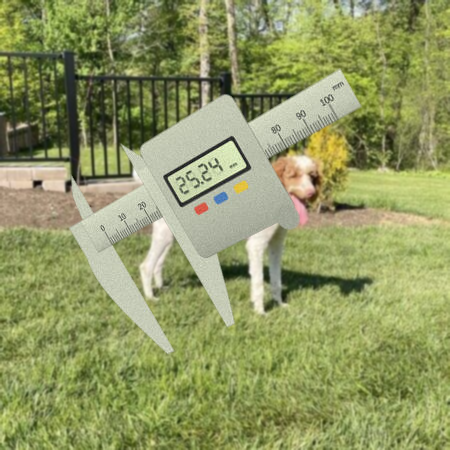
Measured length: 25.24 mm
